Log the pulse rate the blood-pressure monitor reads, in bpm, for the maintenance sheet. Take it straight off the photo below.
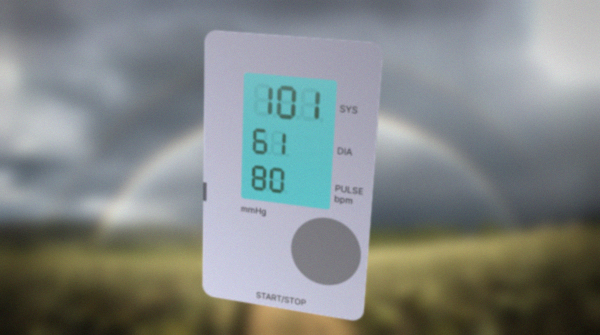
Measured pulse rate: 80 bpm
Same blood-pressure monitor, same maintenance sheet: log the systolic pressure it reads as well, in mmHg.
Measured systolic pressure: 101 mmHg
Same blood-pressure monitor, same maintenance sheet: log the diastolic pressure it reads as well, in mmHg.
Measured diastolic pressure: 61 mmHg
